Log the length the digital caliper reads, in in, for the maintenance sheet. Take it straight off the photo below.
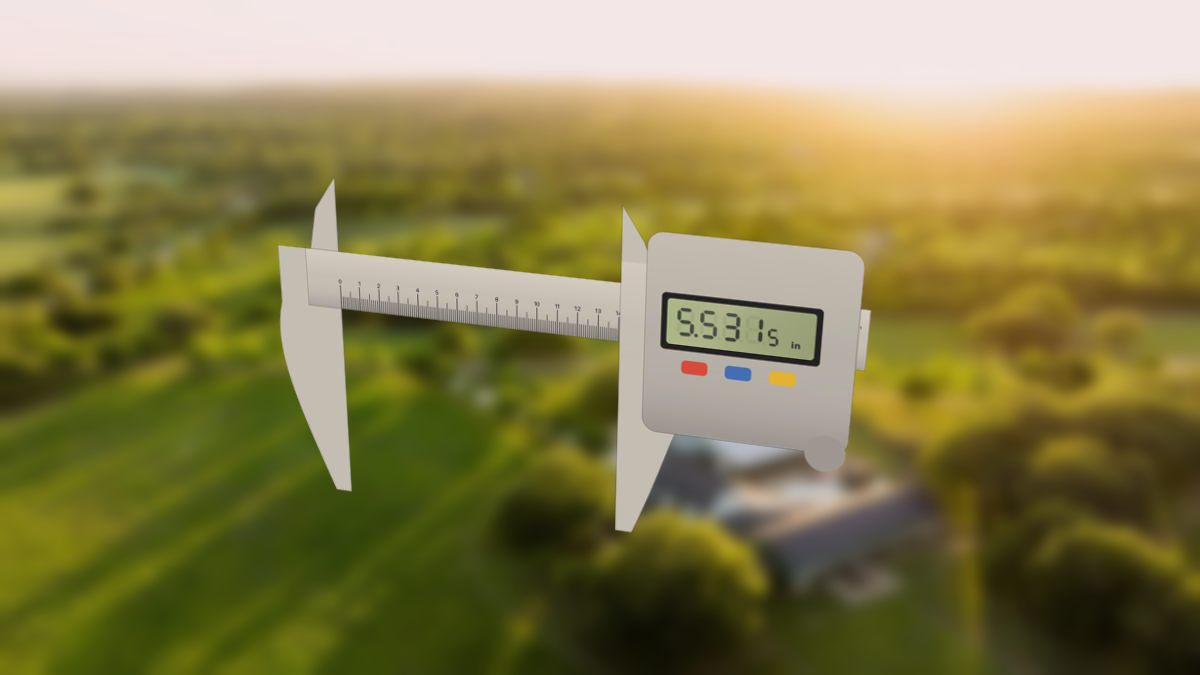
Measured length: 5.5315 in
